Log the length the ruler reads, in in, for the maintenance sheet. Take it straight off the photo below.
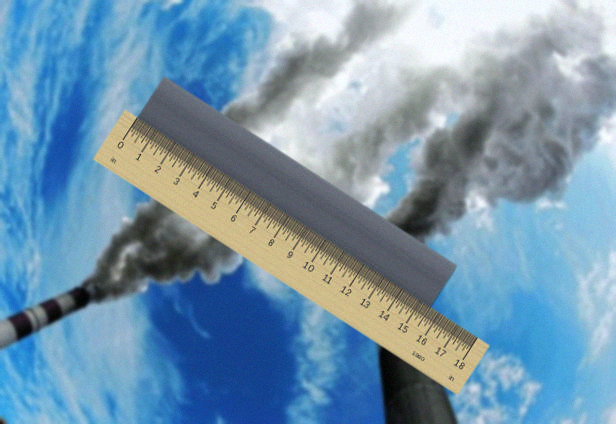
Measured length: 15.5 in
